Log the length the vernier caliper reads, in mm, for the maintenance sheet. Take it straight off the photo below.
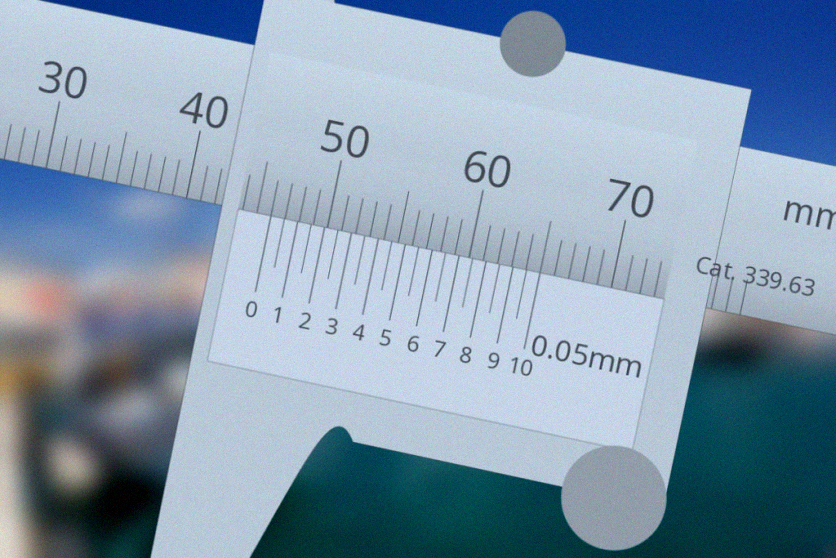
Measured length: 46.0 mm
